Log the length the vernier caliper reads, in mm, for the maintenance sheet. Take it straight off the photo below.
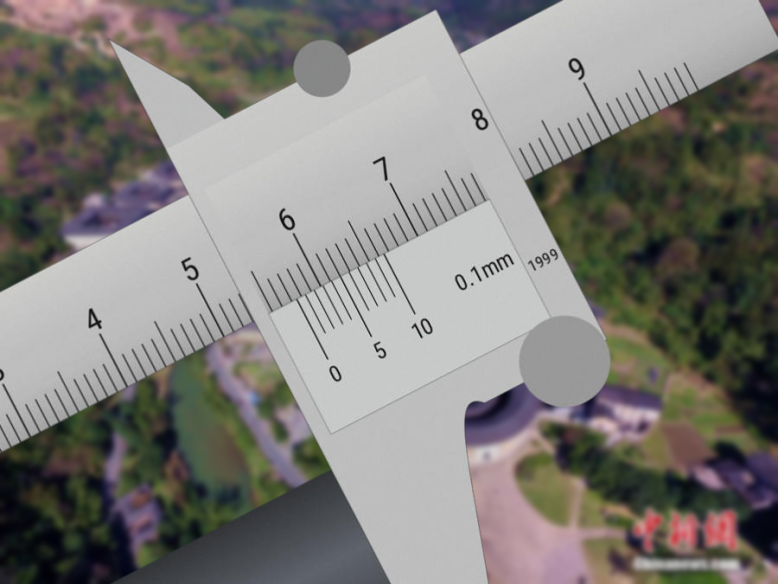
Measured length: 57.5 mm
